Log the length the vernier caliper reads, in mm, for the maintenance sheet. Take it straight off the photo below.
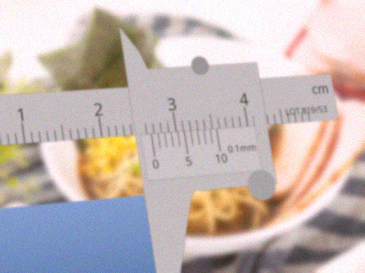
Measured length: 26.6 mm
